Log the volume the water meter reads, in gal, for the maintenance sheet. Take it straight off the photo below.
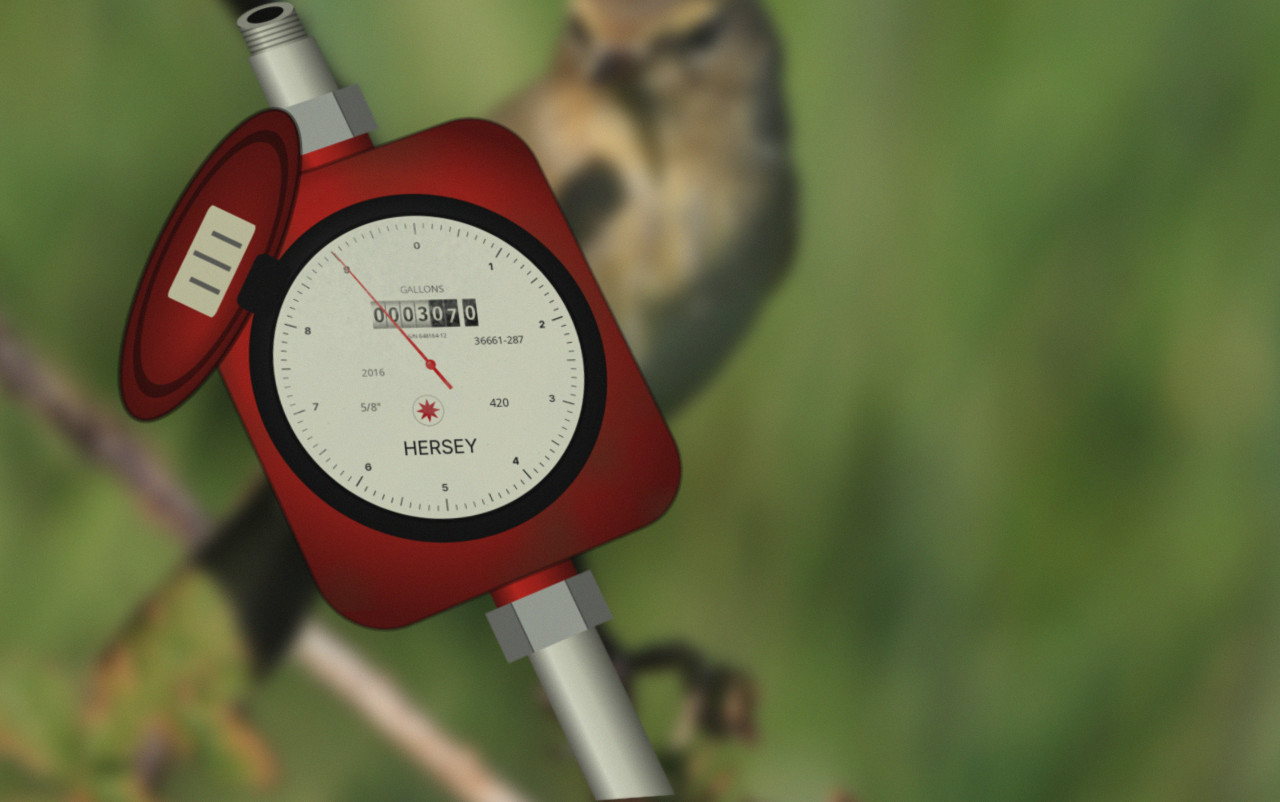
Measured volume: 3069.0 gal
